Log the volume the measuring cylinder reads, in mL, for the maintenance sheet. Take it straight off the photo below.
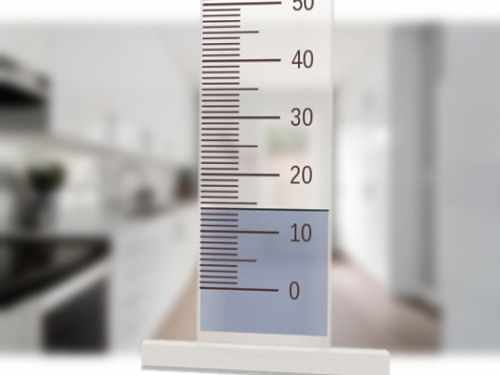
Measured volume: 14 mL
